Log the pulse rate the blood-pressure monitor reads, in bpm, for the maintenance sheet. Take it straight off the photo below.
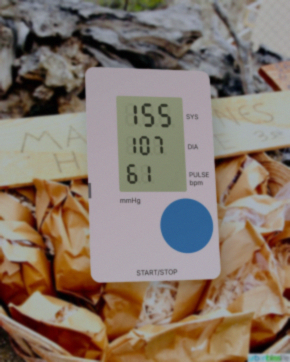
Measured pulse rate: 61 bpm
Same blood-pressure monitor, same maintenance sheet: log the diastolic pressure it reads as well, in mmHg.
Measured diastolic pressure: 107 mmHg
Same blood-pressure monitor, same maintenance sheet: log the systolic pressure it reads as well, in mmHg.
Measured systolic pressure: 155 mmHg
